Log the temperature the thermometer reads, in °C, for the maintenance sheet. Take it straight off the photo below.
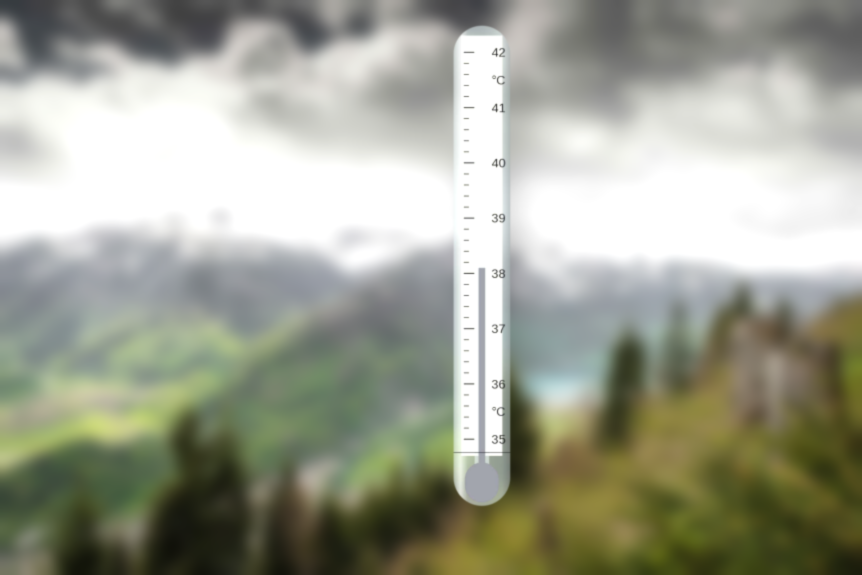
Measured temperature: 38.1 °C
